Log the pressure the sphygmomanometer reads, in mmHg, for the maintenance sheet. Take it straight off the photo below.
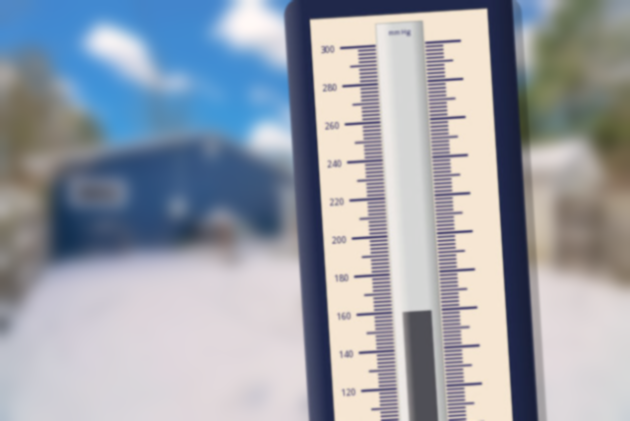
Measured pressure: 160 mmHg
